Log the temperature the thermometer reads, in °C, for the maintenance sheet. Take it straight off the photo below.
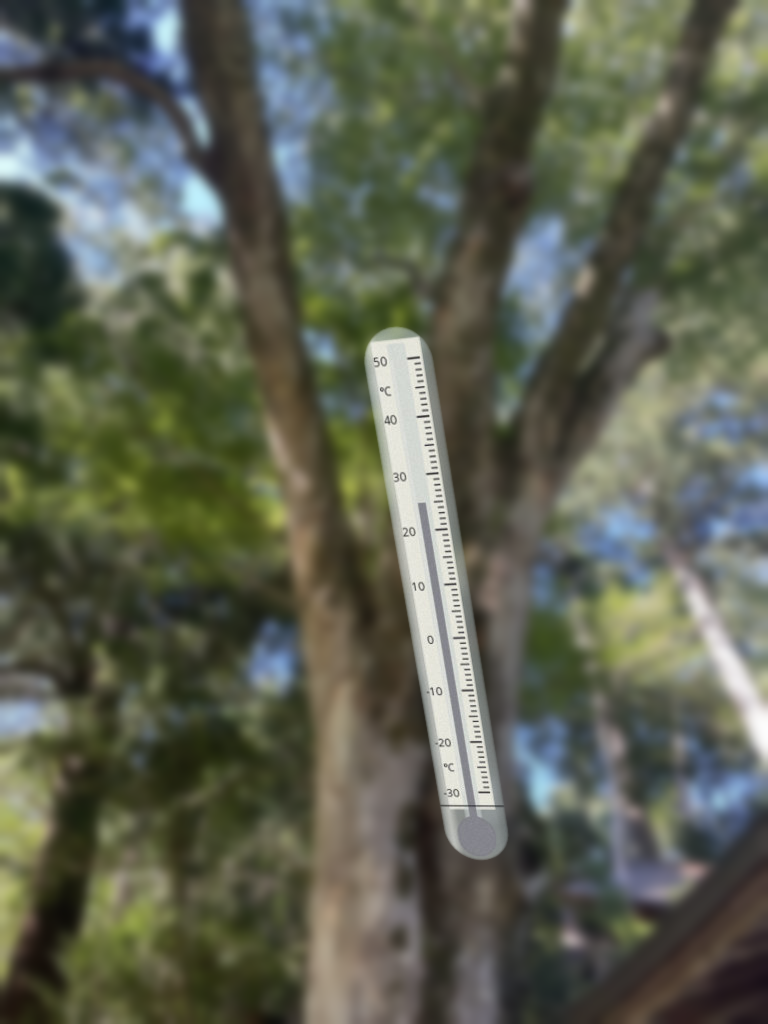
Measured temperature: 25 °C
